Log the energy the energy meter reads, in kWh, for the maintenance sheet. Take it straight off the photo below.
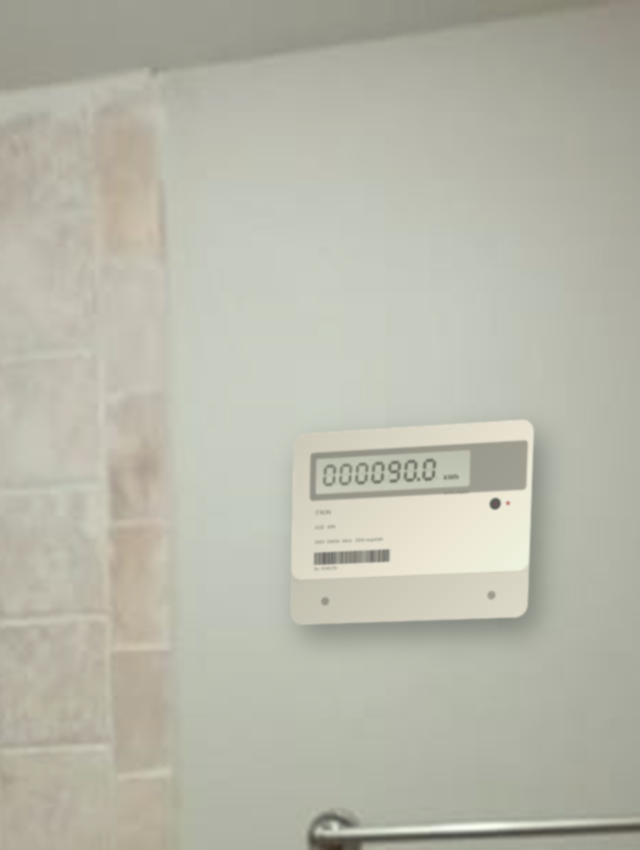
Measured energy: 90.0 kWh
